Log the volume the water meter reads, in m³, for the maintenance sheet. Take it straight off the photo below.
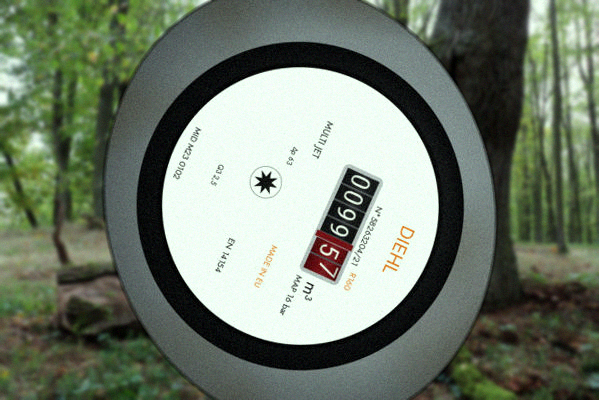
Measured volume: 99.57 m³
